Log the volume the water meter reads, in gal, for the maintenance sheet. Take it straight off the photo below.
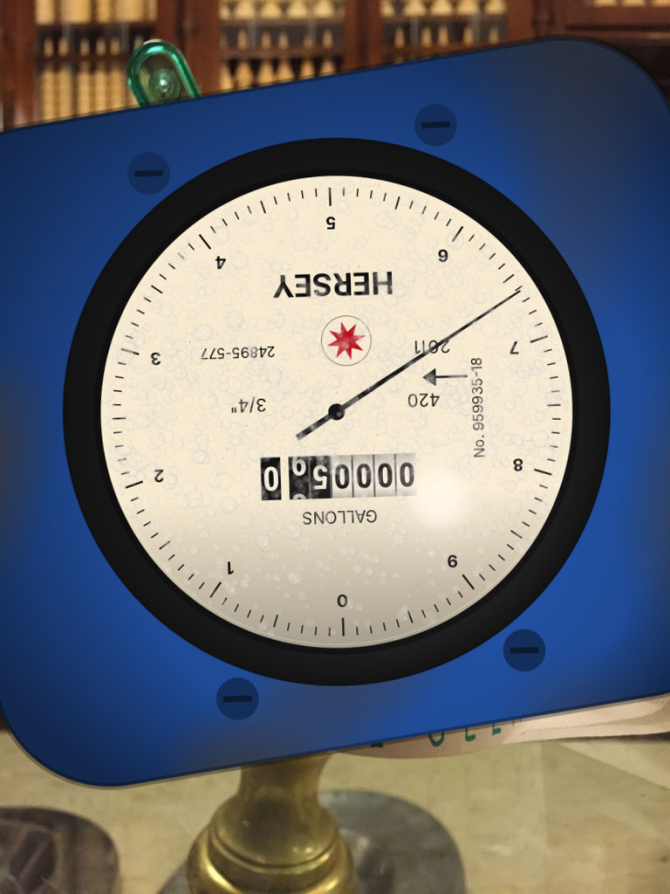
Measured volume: 586.6 gal
